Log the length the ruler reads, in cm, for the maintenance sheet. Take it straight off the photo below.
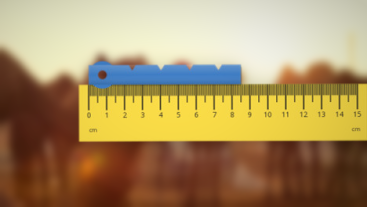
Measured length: 8.5 cm
